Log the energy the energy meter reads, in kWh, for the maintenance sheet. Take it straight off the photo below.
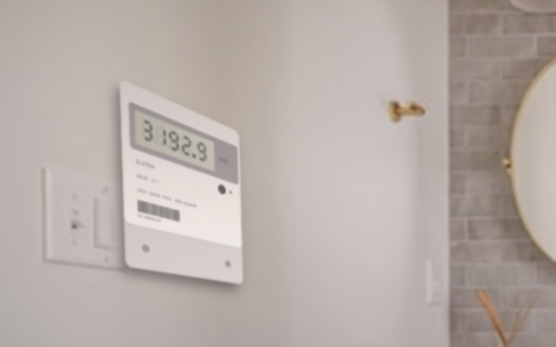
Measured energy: 3192.9 kWh
